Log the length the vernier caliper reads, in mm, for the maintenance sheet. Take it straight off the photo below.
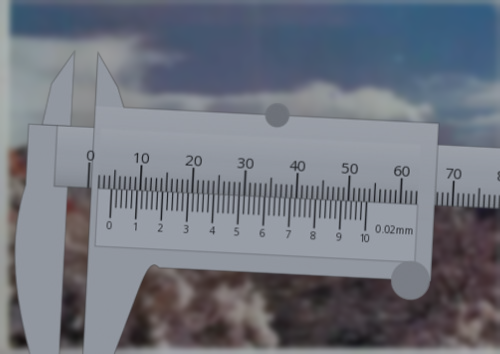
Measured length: 4.5 mm
